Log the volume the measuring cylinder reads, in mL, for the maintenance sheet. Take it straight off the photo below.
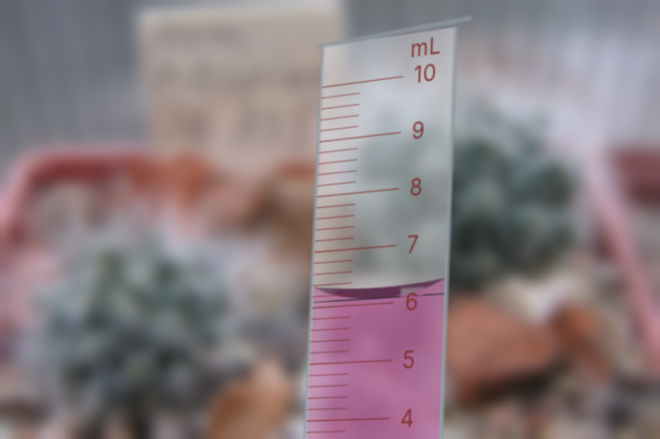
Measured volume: 6.1 mL
